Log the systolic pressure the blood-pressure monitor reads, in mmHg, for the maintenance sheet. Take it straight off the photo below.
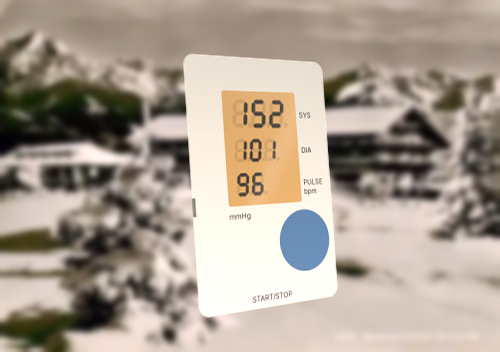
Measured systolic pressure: 152 mmHg
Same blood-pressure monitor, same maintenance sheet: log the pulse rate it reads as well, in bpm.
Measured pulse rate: 96 bpm
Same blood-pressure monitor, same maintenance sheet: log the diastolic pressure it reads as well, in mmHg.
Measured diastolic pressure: 101 mmHg
